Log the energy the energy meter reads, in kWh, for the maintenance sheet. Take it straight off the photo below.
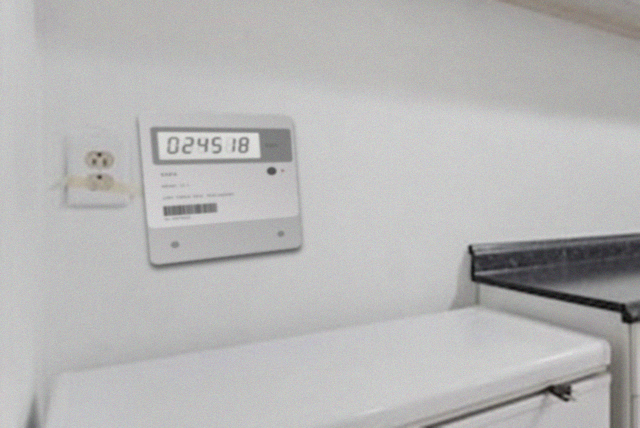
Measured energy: 24518 kWh
